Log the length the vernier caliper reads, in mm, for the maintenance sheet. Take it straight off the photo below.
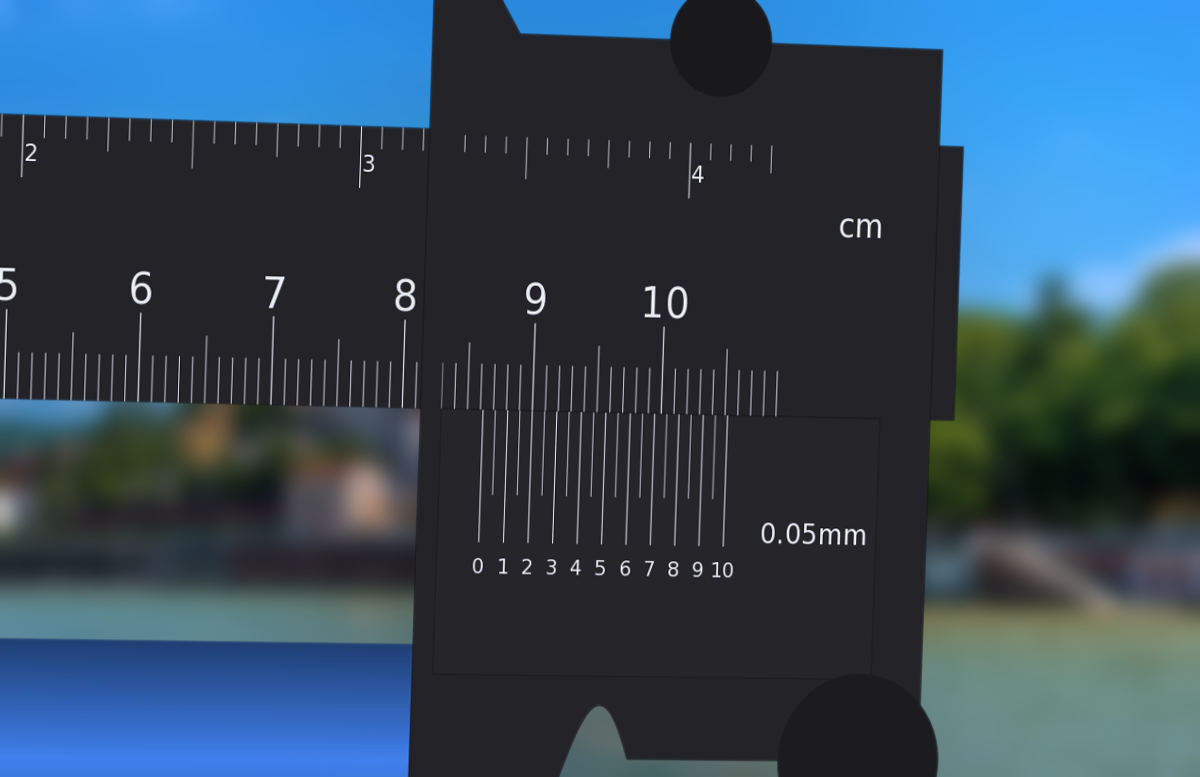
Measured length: 86.2 mm
